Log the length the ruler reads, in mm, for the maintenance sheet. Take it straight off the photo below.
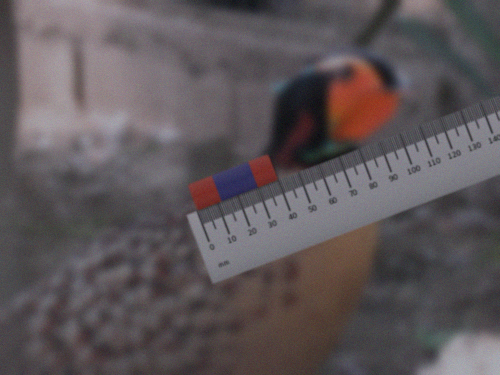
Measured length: 40 mm
